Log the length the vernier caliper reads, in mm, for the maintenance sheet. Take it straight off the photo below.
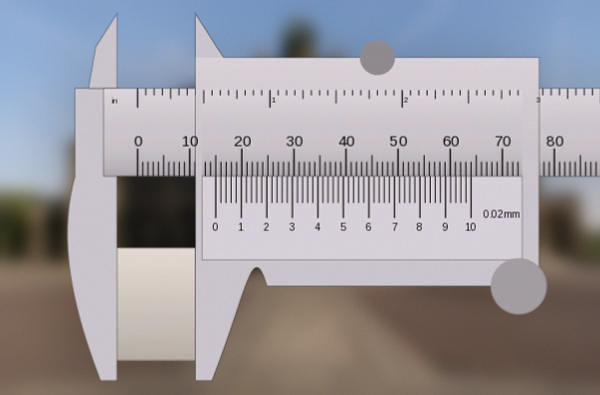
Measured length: 15.0 mm
